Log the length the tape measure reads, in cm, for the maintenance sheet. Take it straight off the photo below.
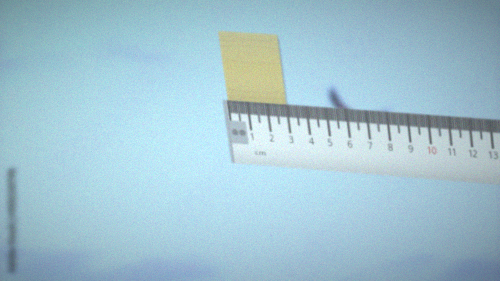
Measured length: 3 cm
